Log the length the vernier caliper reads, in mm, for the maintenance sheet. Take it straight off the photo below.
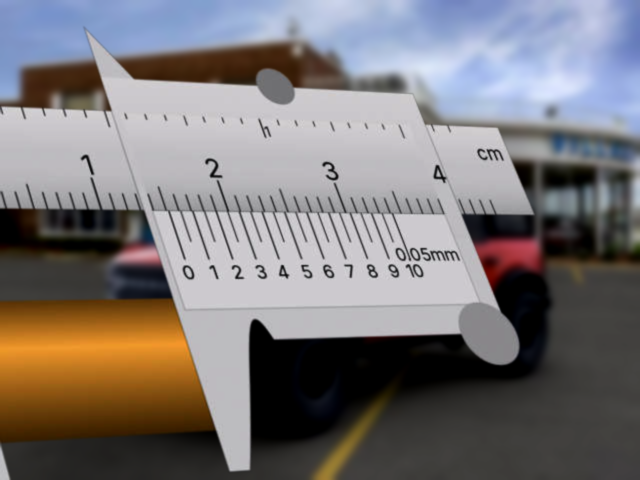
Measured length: 15.2 mm
